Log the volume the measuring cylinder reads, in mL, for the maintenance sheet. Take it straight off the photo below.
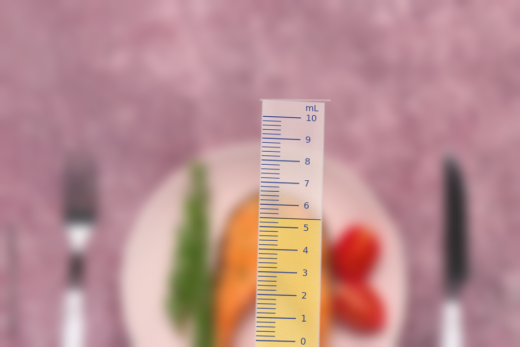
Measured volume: 5.4 mL
